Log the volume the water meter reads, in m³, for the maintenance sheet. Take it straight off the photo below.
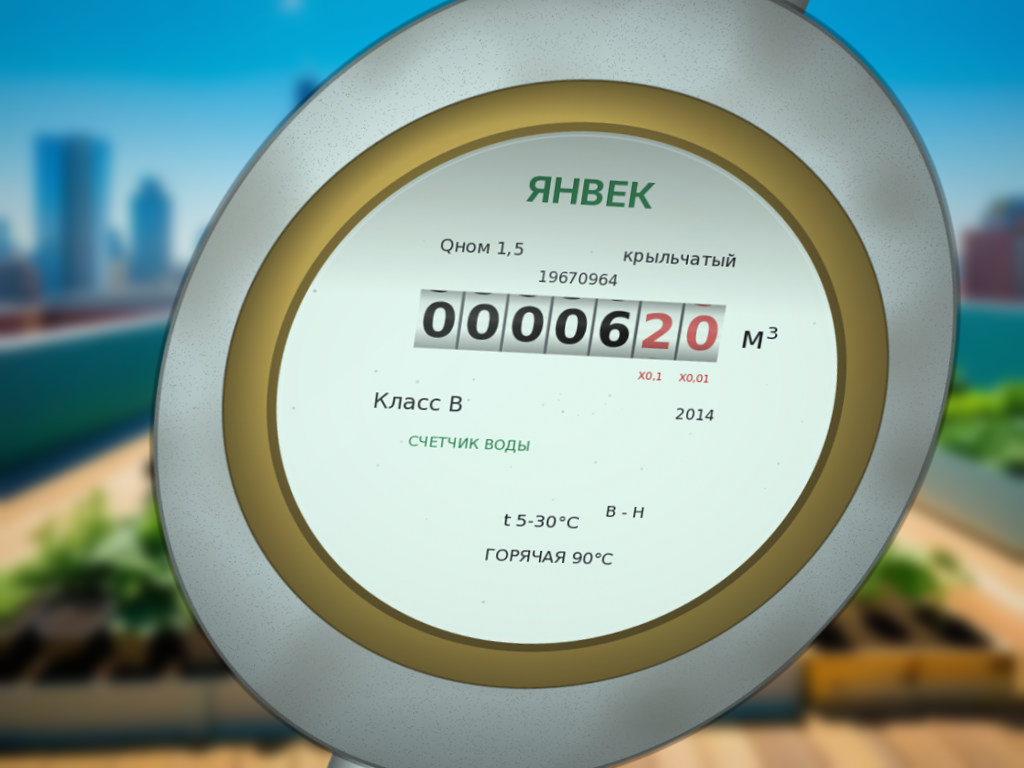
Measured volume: 6.20 m³
